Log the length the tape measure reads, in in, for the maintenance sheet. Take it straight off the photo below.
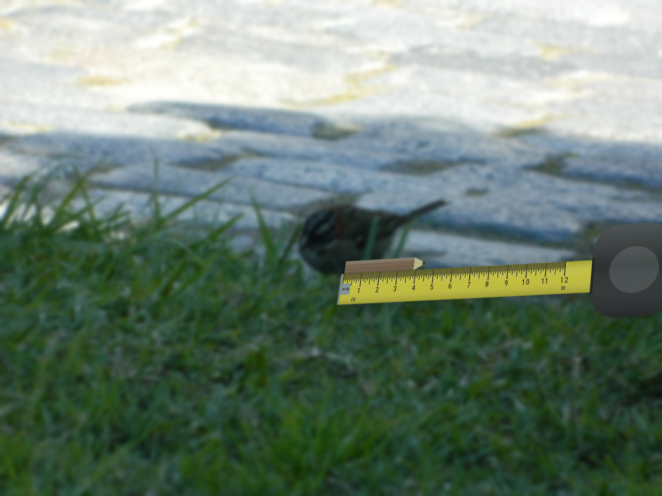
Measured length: 4.5 in
